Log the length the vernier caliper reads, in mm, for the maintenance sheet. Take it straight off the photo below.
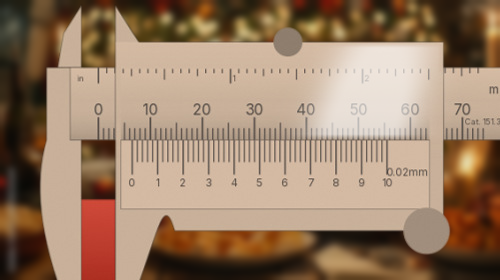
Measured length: 6.5 mm
